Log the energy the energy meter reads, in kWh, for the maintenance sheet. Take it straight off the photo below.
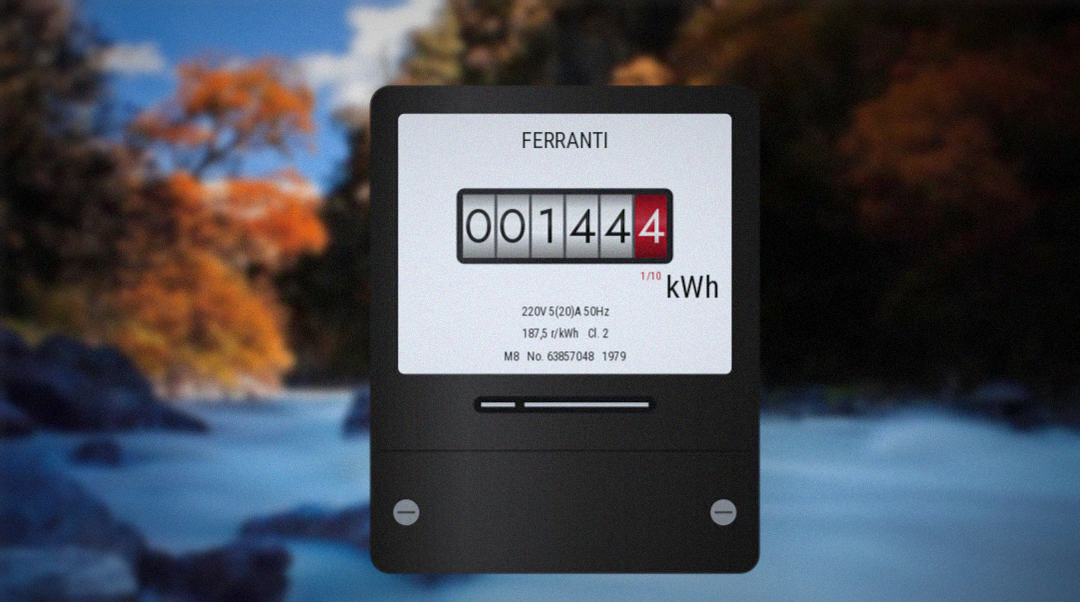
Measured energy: 144.4 kWh
